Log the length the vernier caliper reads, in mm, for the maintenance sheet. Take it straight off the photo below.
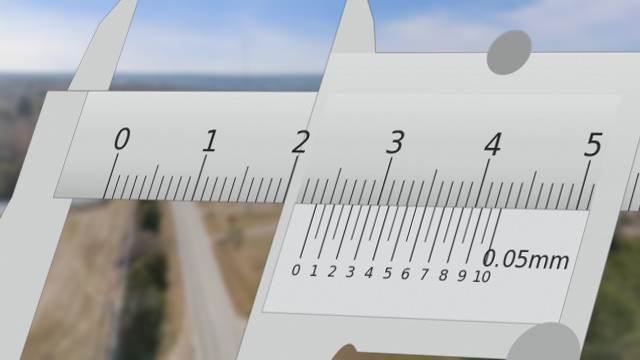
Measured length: 23.6 mm
